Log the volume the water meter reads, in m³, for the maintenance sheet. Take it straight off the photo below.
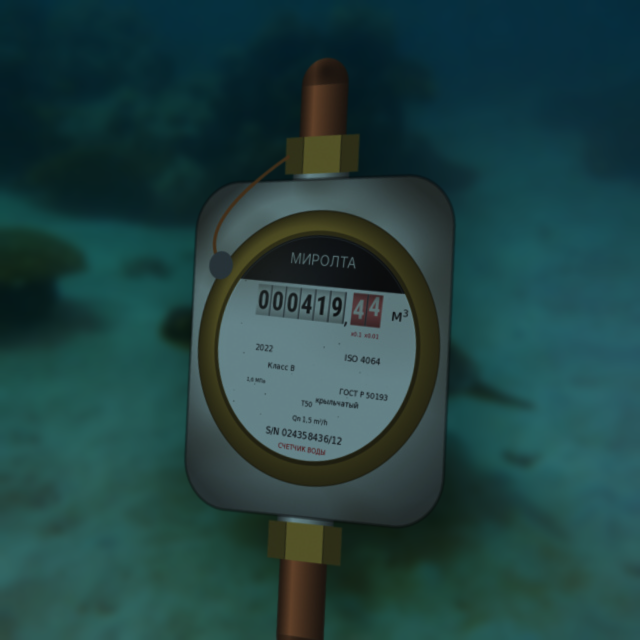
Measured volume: 419.44 m³
